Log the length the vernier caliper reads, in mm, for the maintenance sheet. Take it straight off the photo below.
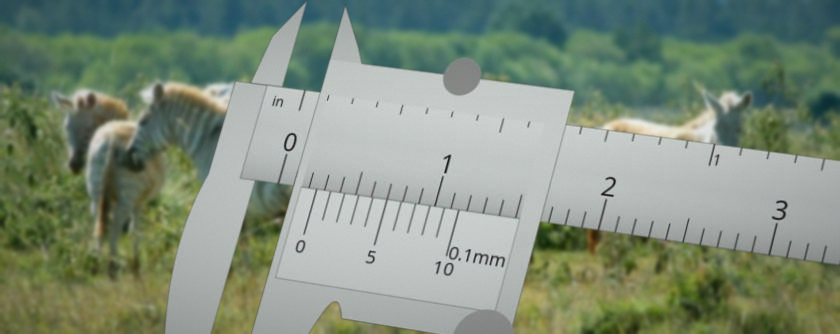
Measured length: 2.5 mm
